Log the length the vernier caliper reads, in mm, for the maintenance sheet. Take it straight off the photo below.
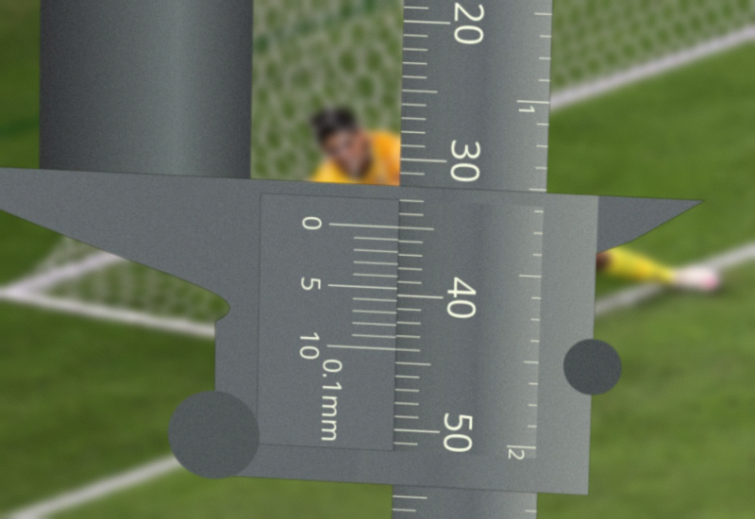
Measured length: 35.0 mm
